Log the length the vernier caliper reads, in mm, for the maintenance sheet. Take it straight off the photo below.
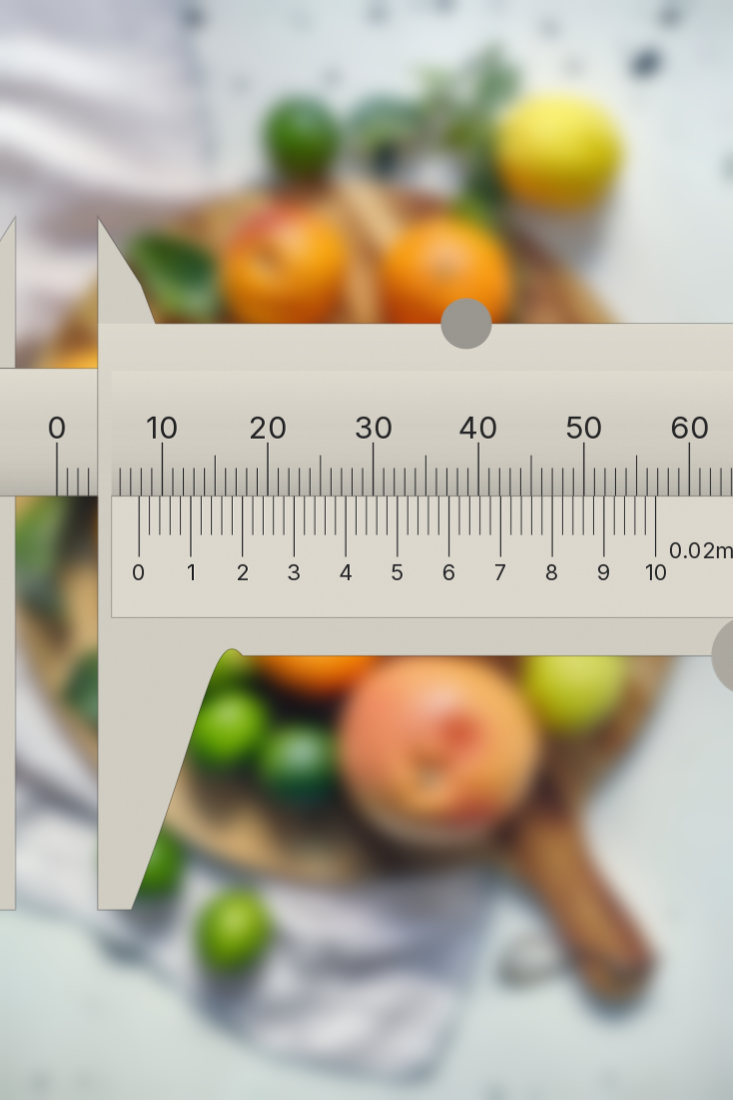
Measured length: 7.8 mm
